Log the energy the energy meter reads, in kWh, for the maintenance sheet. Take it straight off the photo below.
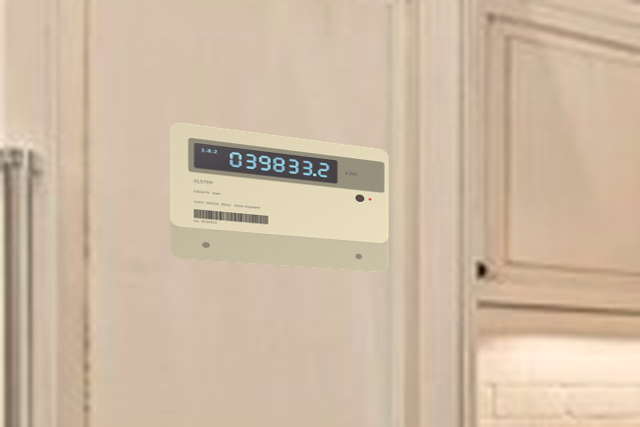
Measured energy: 39833.2 kWh
